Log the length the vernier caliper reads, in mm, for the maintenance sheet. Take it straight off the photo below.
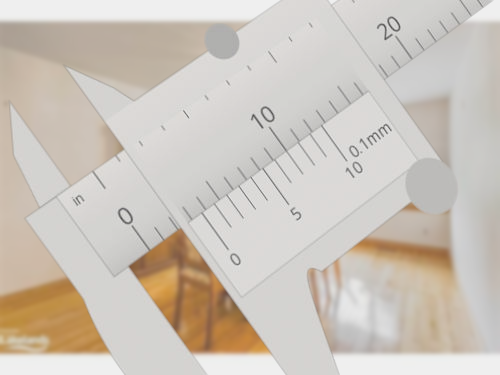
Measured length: 3.7 mm
